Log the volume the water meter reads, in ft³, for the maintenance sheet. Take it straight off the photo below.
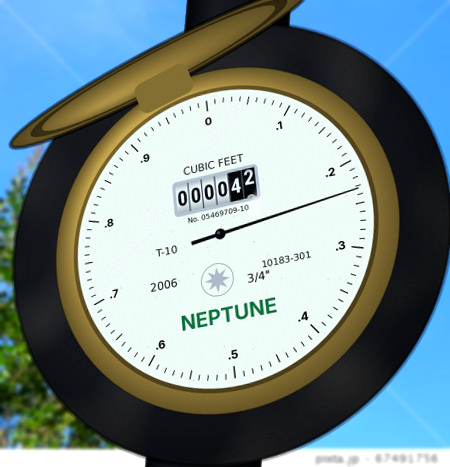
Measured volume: 42.23 ft³
